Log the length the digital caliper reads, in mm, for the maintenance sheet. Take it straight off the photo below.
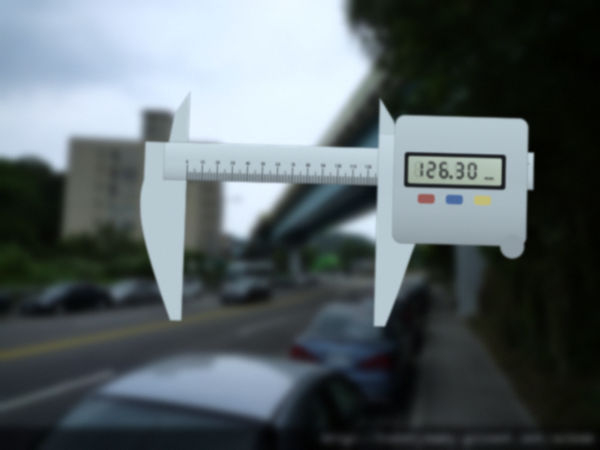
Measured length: 126.30 mm
